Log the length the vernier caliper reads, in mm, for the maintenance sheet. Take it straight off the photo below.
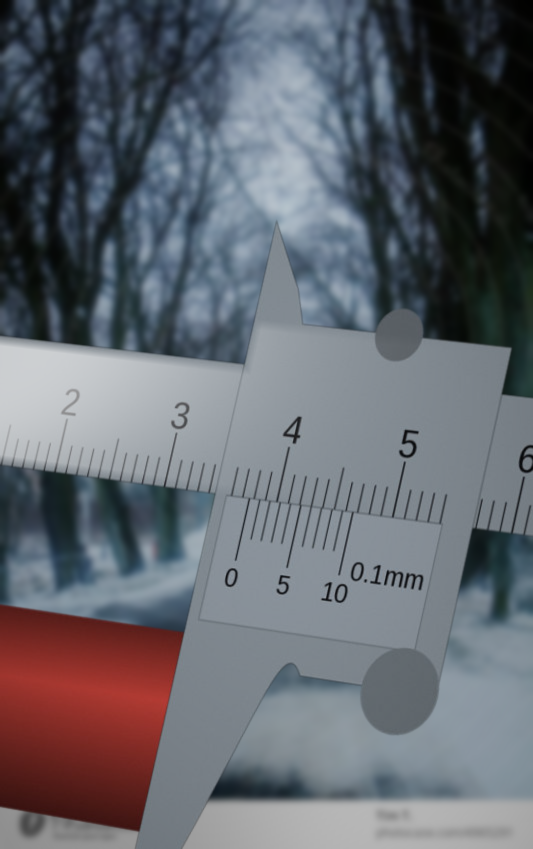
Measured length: 37.6 mm
